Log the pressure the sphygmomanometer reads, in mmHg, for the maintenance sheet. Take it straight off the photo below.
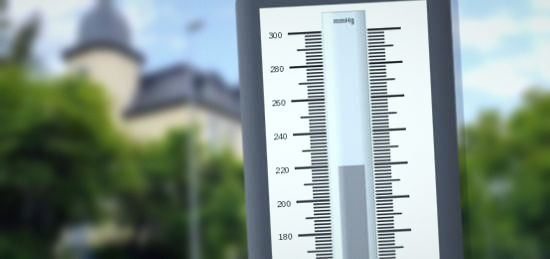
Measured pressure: 220 mmHg
